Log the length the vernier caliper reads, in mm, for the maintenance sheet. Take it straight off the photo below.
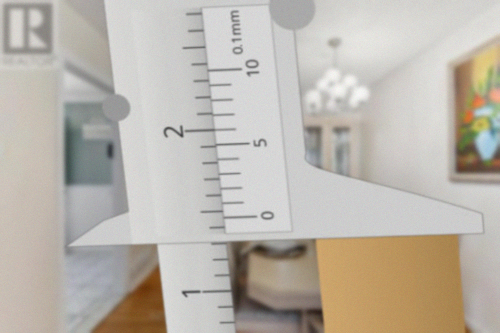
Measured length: 14.6 mm
